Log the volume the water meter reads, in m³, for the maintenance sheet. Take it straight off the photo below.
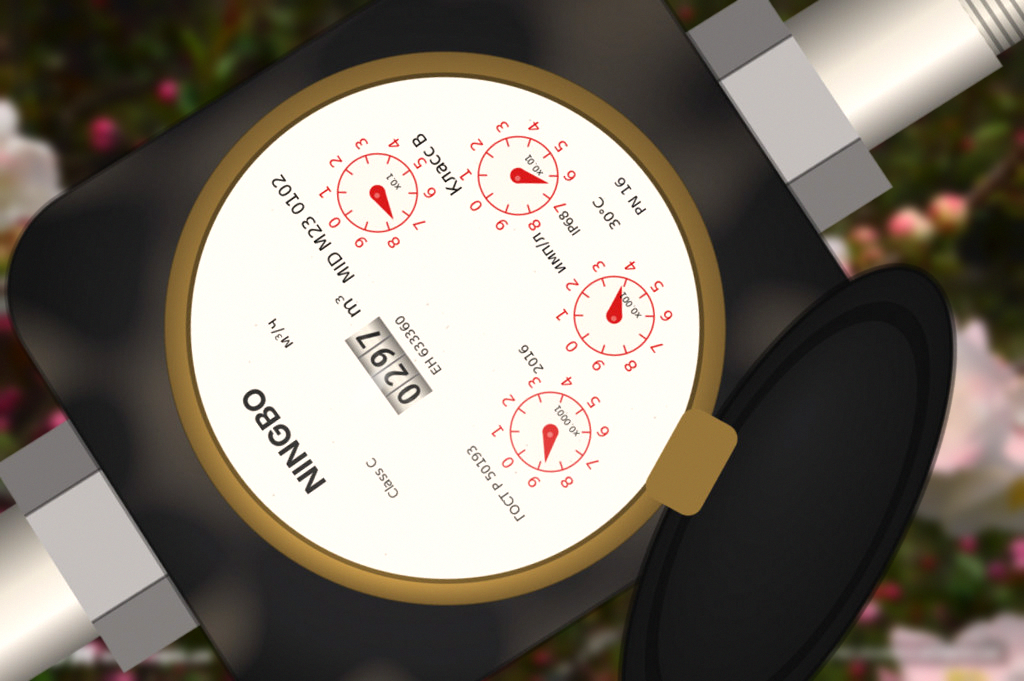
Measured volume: 297.7638 m³
